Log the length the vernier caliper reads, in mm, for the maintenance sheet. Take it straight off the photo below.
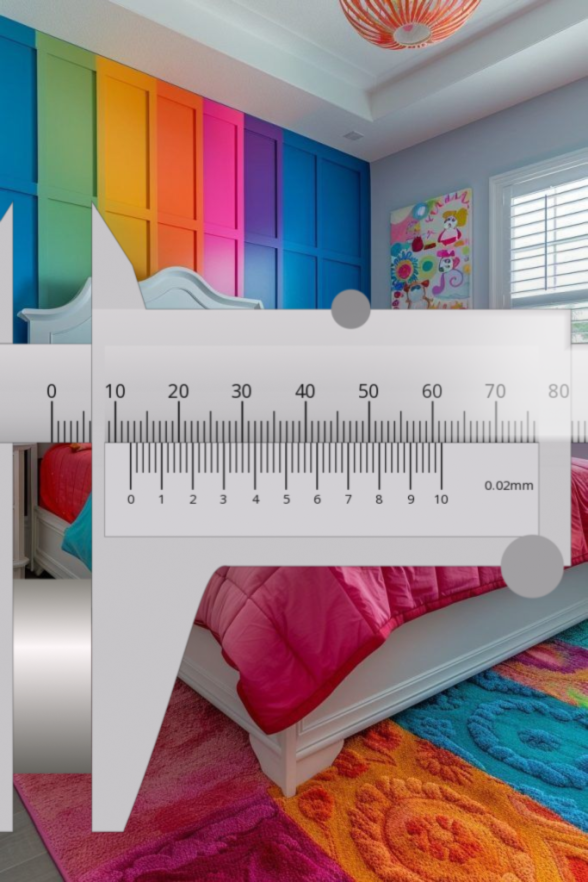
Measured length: 12.4 mm
